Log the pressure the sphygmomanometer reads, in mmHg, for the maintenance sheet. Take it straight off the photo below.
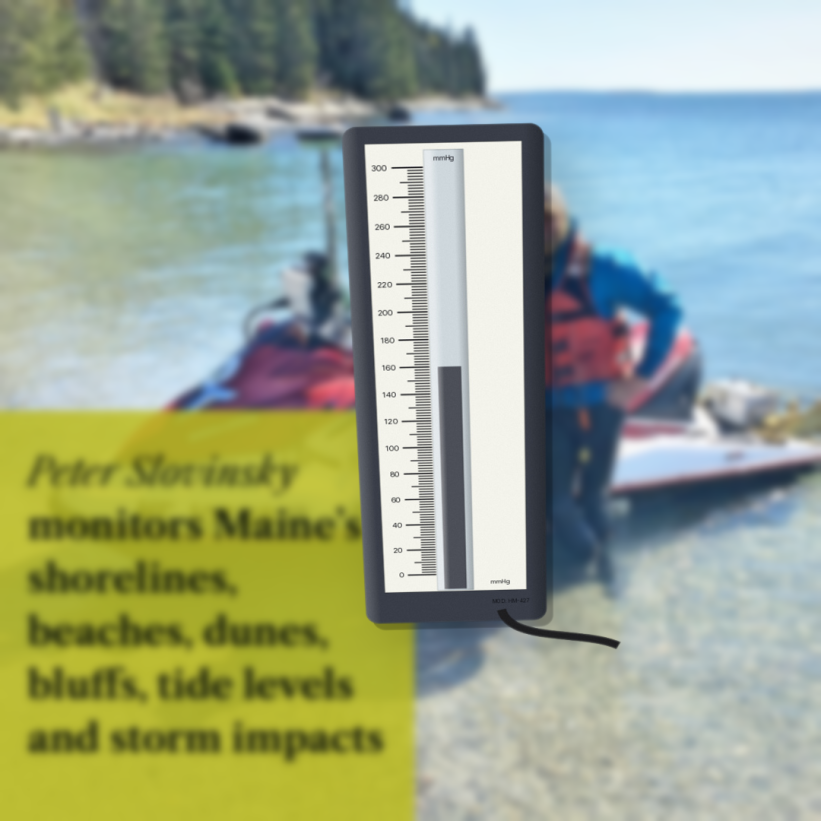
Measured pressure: 160 mmHg
